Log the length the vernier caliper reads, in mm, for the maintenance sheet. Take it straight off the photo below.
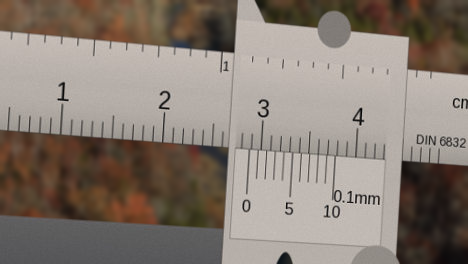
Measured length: 28.8 mm
